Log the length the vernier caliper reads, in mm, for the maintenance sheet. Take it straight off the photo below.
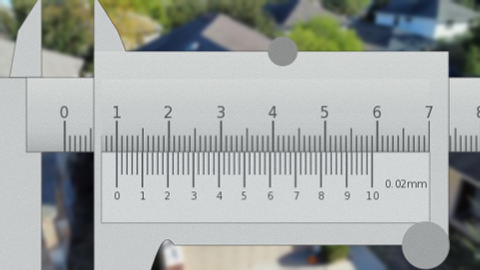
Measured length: 10.0 mm
